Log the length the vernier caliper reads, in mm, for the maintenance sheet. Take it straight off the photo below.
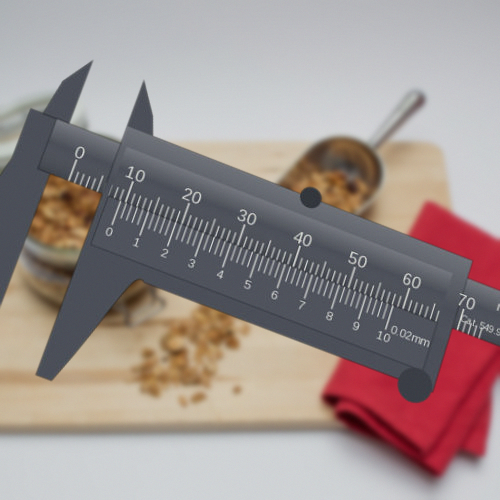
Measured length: 9.2 mm
